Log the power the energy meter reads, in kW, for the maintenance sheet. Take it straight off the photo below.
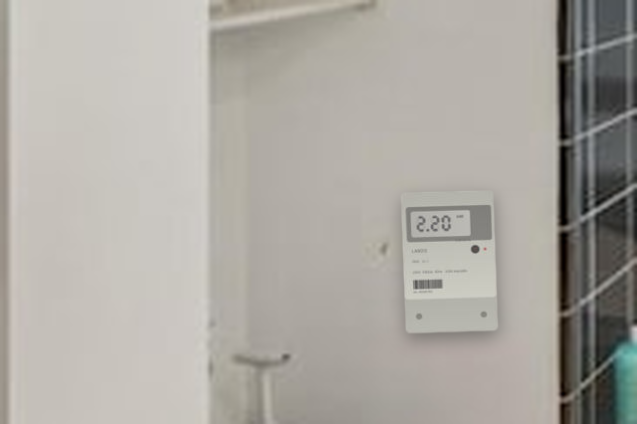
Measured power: 2.20 kW
